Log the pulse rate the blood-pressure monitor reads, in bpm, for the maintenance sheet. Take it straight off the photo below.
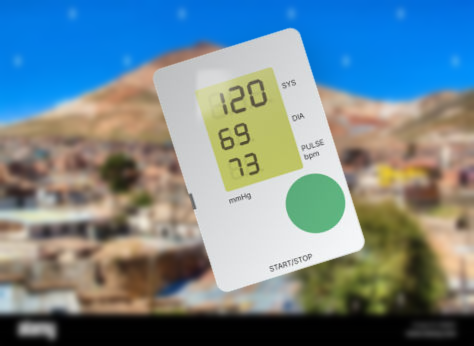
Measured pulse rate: 73 bpm
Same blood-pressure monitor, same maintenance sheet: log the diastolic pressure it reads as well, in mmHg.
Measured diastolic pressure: 69 mmHg
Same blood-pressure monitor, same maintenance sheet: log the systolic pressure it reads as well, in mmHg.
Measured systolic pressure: 120 mmHg
